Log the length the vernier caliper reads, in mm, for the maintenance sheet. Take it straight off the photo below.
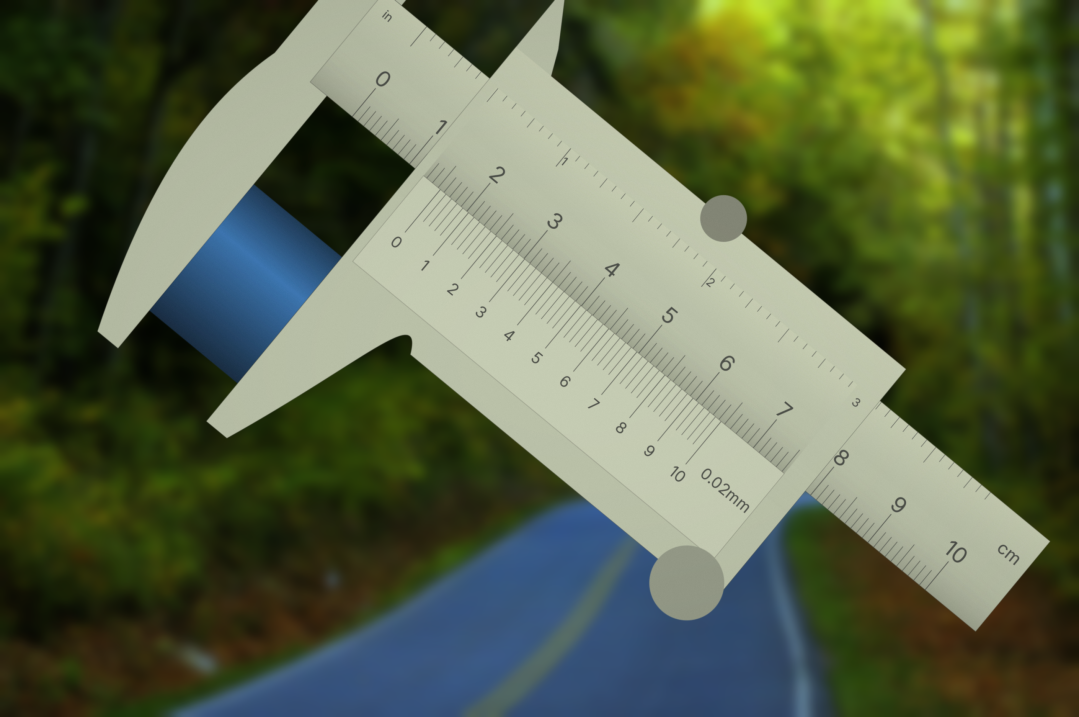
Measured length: 15.4 mm
